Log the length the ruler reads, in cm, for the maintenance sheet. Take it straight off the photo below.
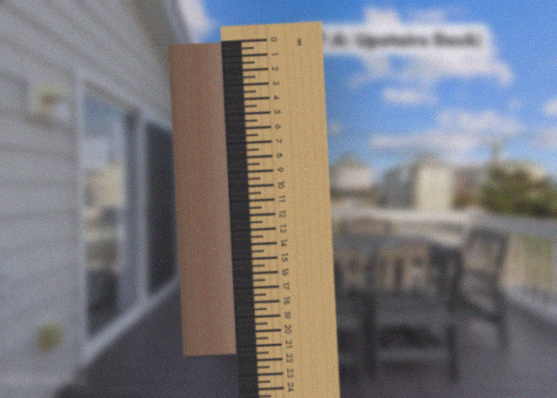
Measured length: 21.5 cm
